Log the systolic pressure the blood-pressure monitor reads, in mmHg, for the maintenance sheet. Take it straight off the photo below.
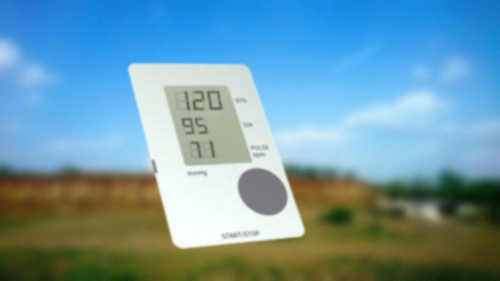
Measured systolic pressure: 120 mmHg
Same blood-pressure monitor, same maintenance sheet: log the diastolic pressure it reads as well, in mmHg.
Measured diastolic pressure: 95 mmHg
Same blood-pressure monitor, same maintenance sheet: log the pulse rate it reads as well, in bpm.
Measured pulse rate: 71 bpm
